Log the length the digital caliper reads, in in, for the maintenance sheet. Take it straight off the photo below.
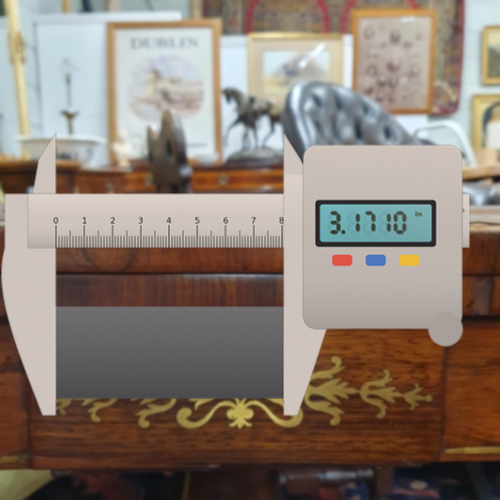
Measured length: 3.1710 in
